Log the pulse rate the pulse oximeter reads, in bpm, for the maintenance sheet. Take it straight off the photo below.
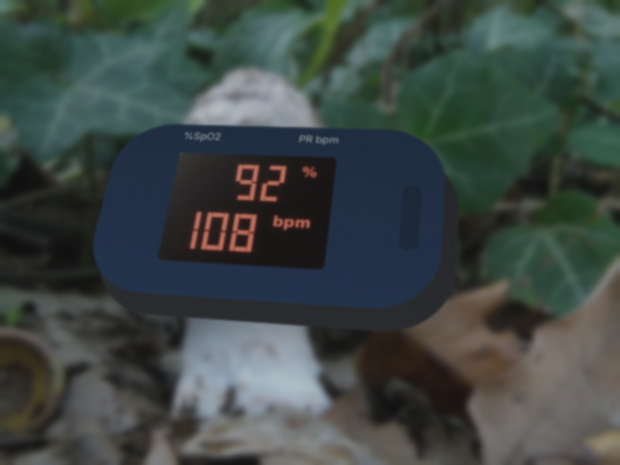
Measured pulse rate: 108 bpm
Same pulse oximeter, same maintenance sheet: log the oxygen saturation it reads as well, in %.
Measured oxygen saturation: 92 %
